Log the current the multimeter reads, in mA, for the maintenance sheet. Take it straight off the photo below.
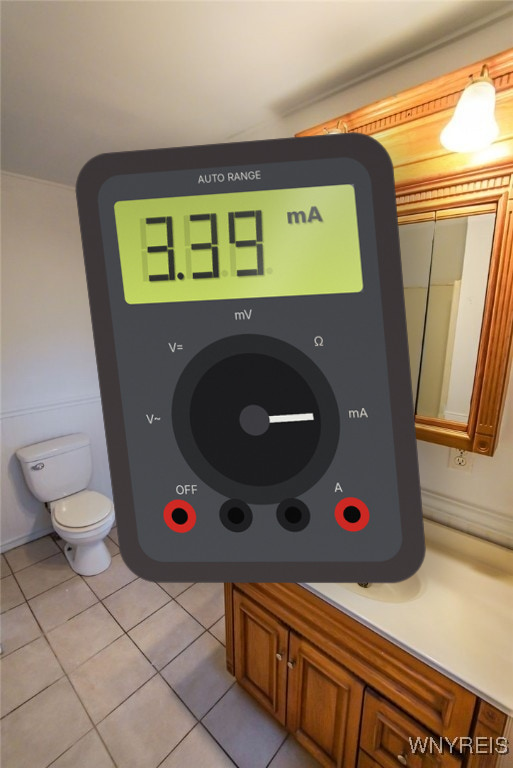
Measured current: 3.39 mA
